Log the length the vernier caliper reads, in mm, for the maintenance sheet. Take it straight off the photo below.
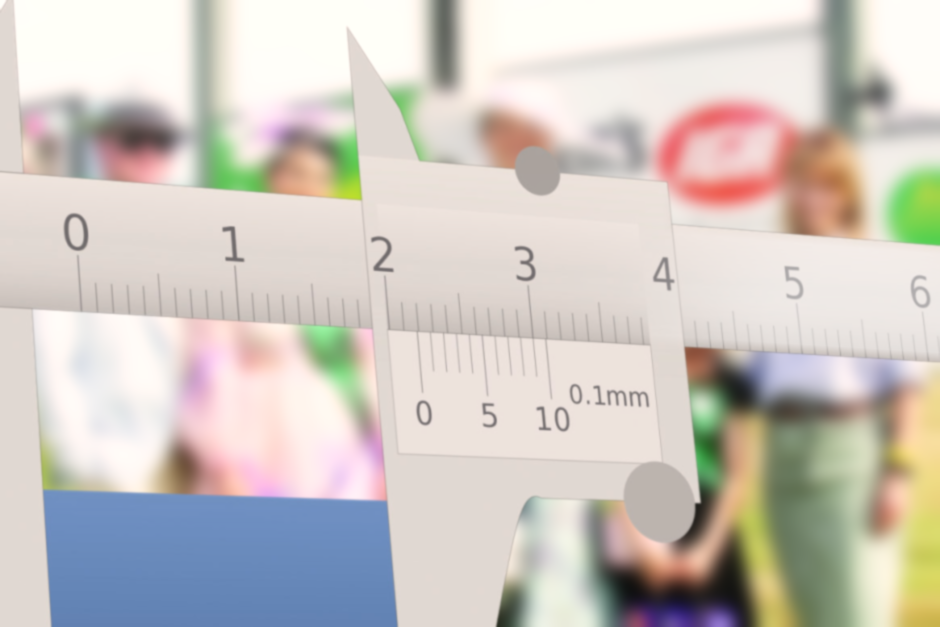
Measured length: 21.9 mm
